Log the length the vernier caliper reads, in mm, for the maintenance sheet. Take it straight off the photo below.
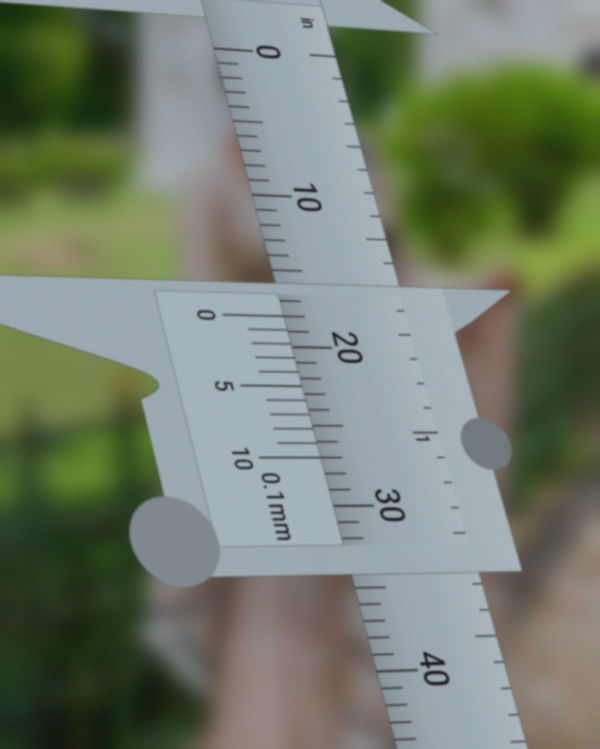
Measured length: 18.0 mm
